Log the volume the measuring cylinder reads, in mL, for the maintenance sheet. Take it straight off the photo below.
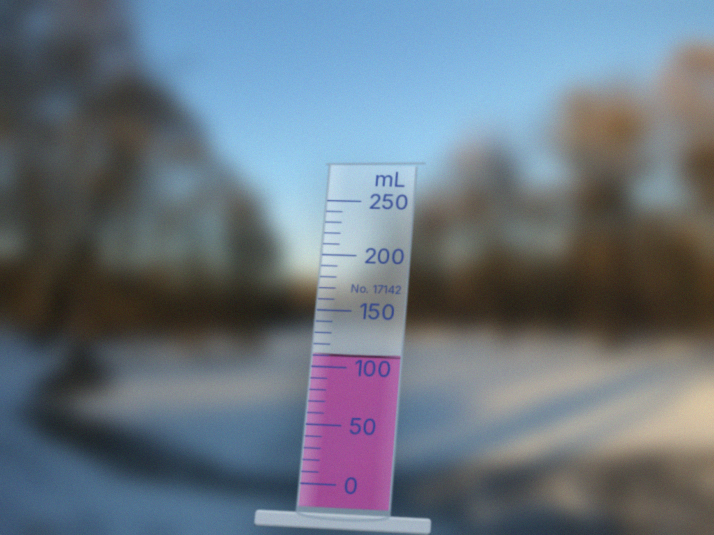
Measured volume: 110 mL
